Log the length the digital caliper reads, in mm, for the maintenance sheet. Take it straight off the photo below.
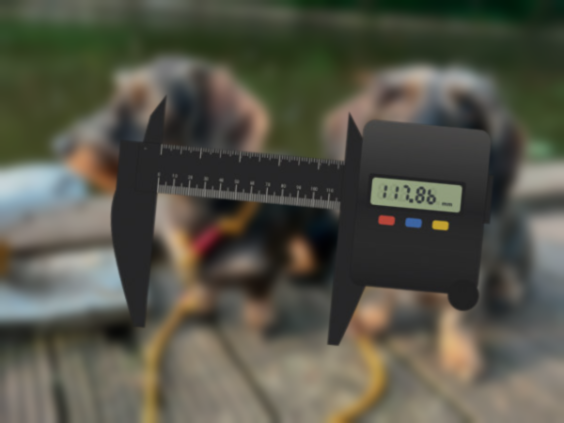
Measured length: 117.86 mm
